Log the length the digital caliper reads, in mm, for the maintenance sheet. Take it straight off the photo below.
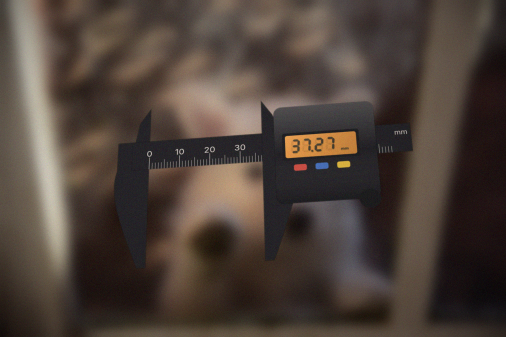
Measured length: 37.27 mm
